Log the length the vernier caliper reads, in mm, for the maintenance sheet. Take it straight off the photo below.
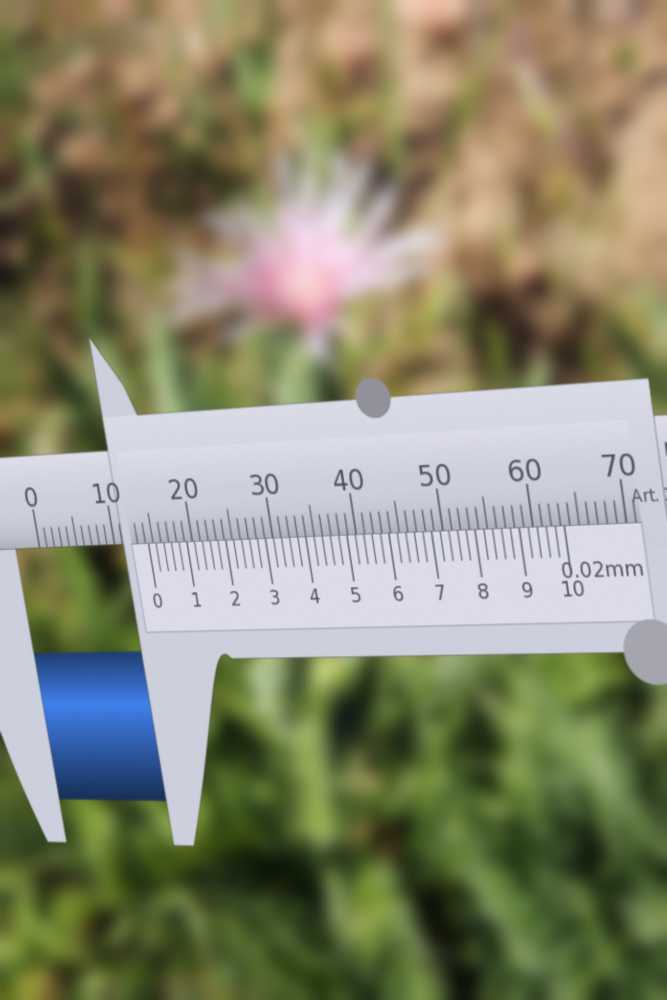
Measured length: 14.4 mm
